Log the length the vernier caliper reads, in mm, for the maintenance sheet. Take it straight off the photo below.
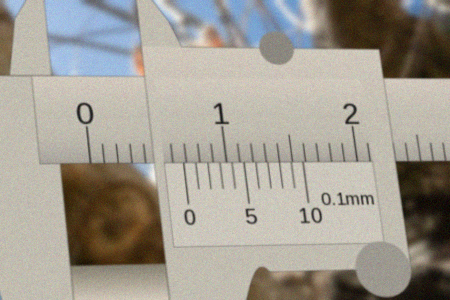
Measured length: 6.8 mm
